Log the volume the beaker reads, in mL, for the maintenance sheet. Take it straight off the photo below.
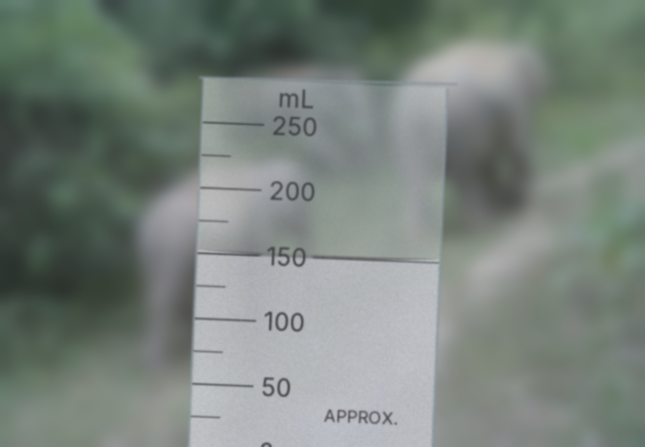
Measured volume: 150 mL
